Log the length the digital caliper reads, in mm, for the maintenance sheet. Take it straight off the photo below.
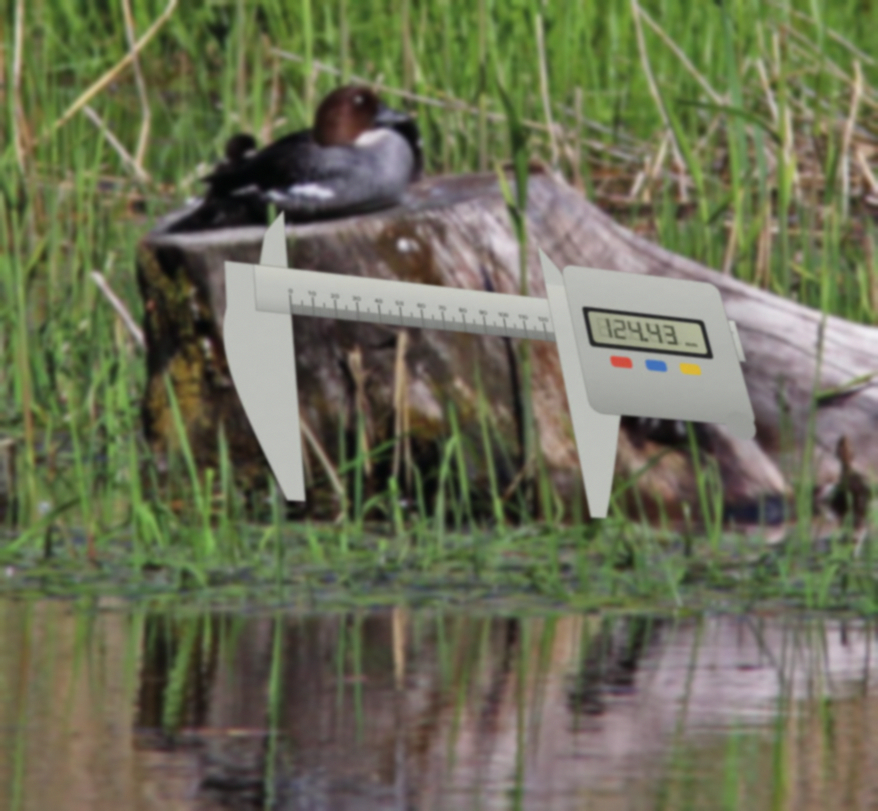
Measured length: 124.43 mm
